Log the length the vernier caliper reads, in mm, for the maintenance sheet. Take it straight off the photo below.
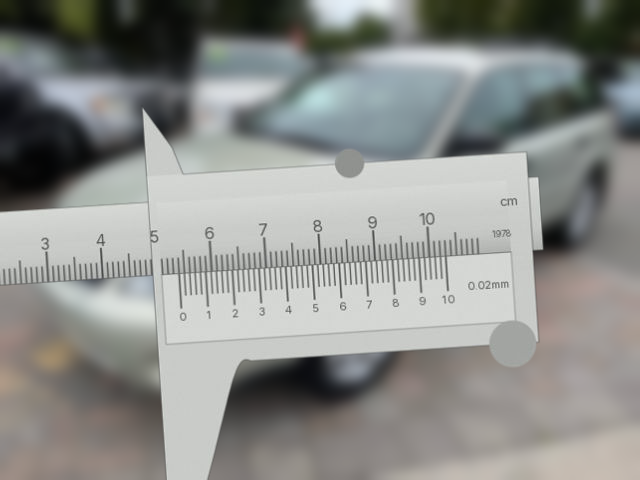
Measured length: 54.0 mm
